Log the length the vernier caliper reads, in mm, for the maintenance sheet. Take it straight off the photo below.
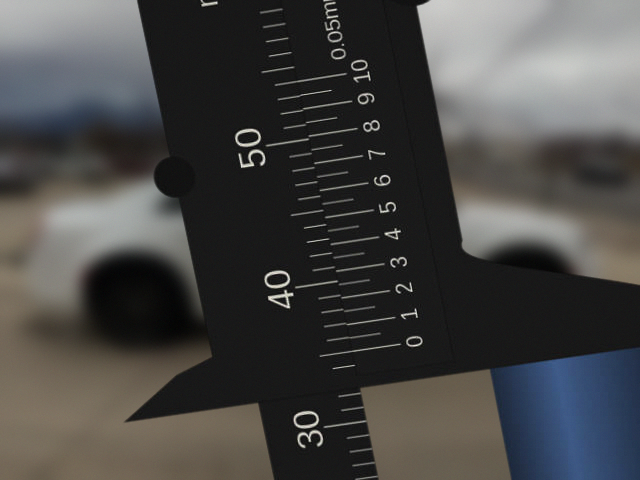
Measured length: 35.0 mm
